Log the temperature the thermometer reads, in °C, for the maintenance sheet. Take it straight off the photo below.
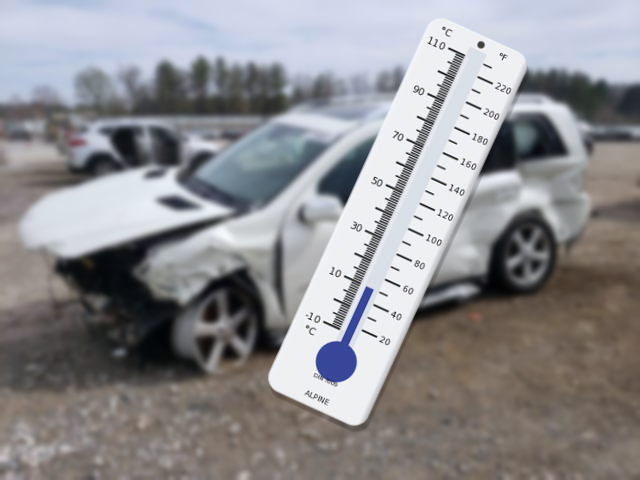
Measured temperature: 10 °C
